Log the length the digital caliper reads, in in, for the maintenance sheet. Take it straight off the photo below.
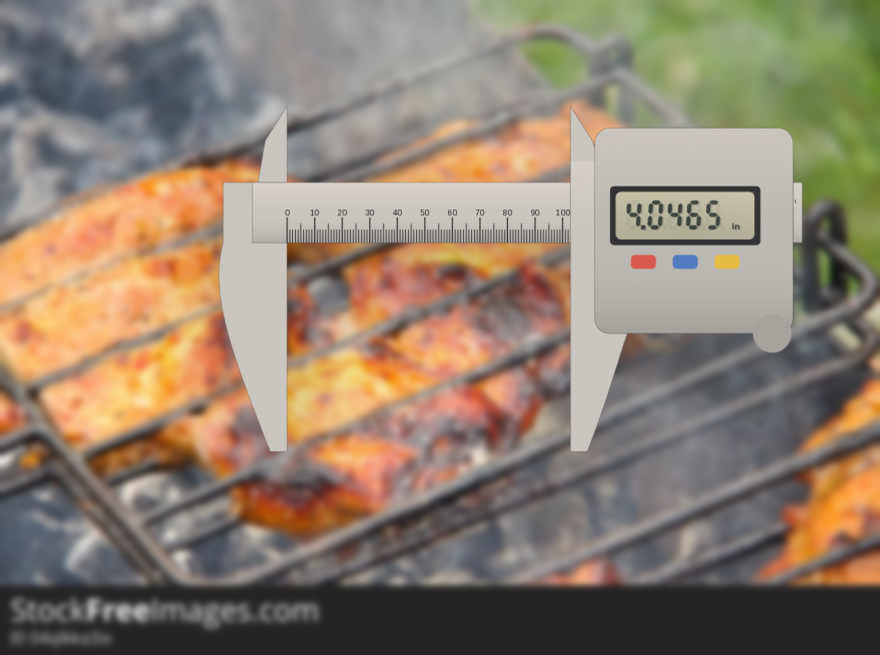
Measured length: 4.0465 in
